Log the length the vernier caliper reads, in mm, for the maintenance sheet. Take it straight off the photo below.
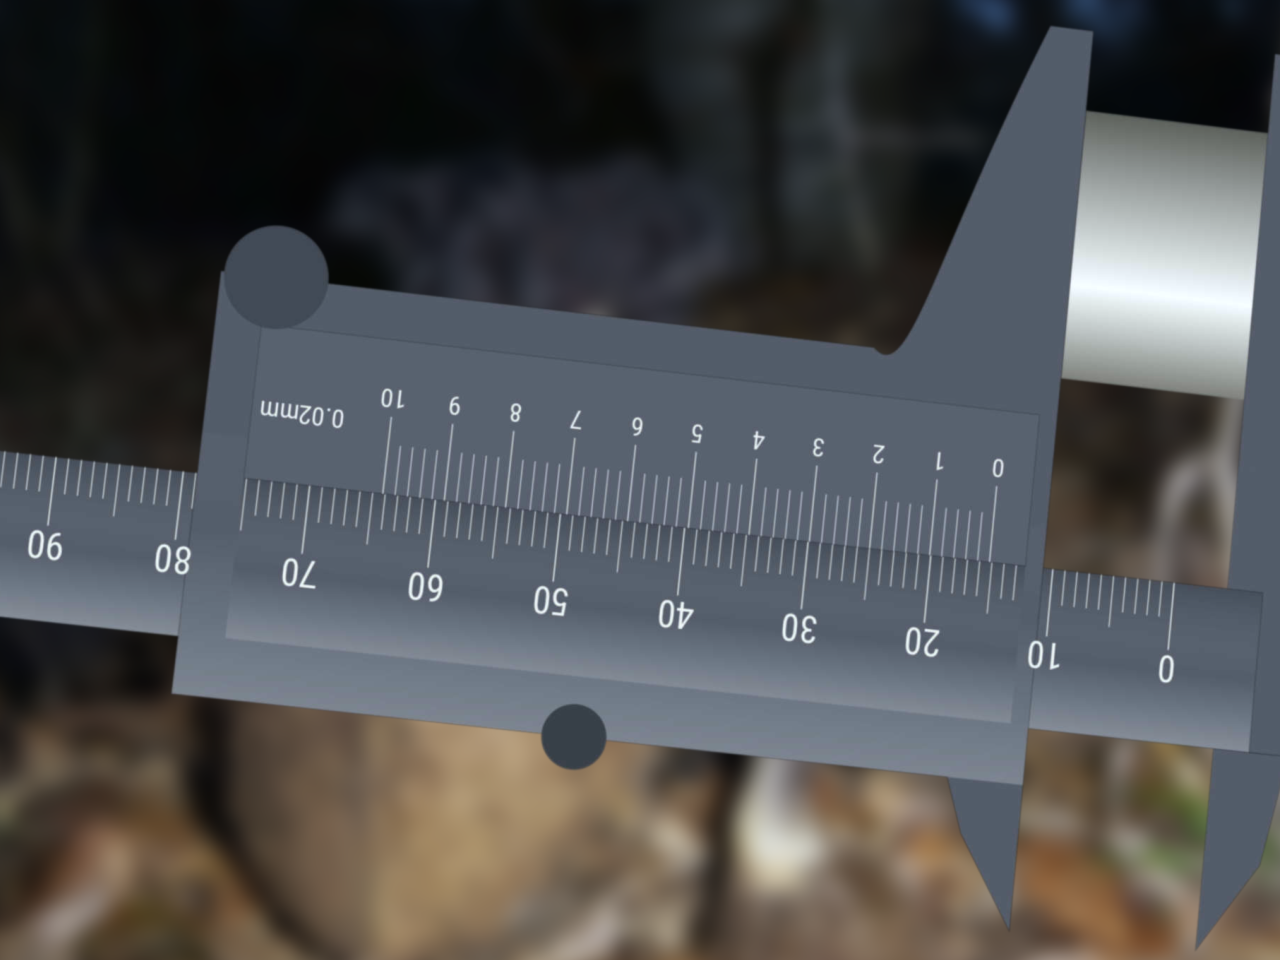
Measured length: 15.2 mm
